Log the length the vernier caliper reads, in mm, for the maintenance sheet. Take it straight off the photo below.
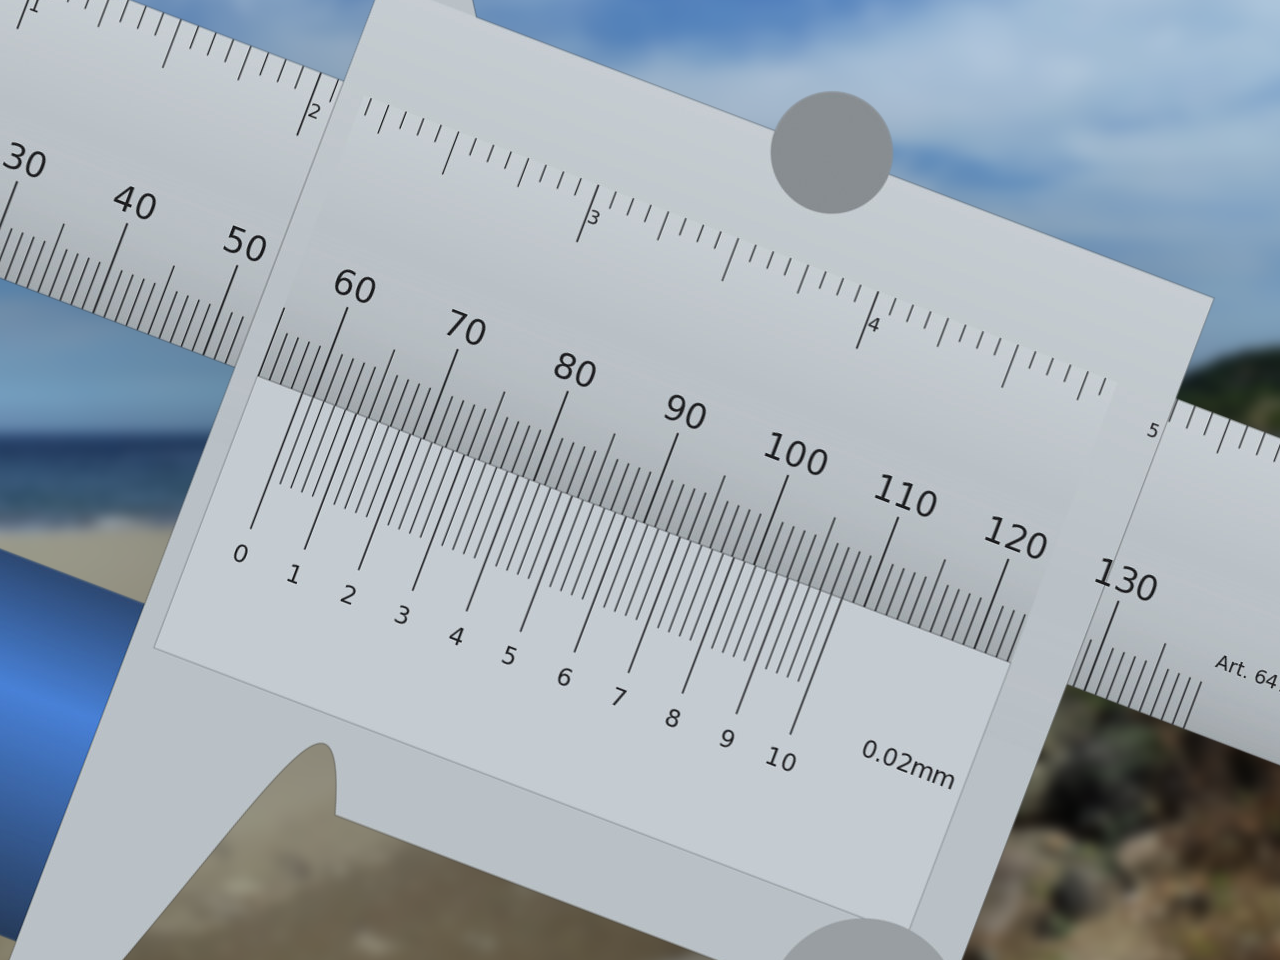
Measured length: 59.0 mm
